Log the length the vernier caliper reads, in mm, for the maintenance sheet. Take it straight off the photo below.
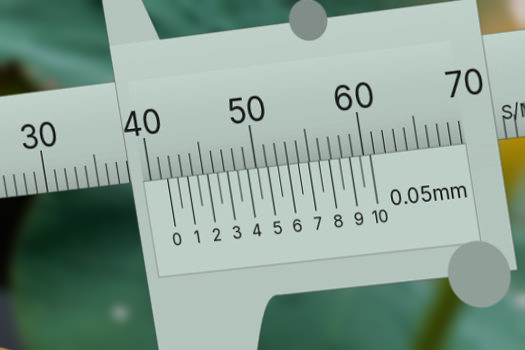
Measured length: 41.6 mm
